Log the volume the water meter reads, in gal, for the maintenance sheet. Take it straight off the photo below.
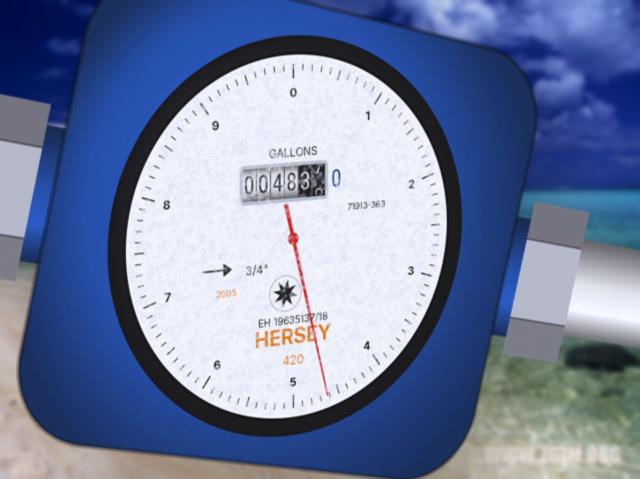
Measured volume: 48374.6 gal
